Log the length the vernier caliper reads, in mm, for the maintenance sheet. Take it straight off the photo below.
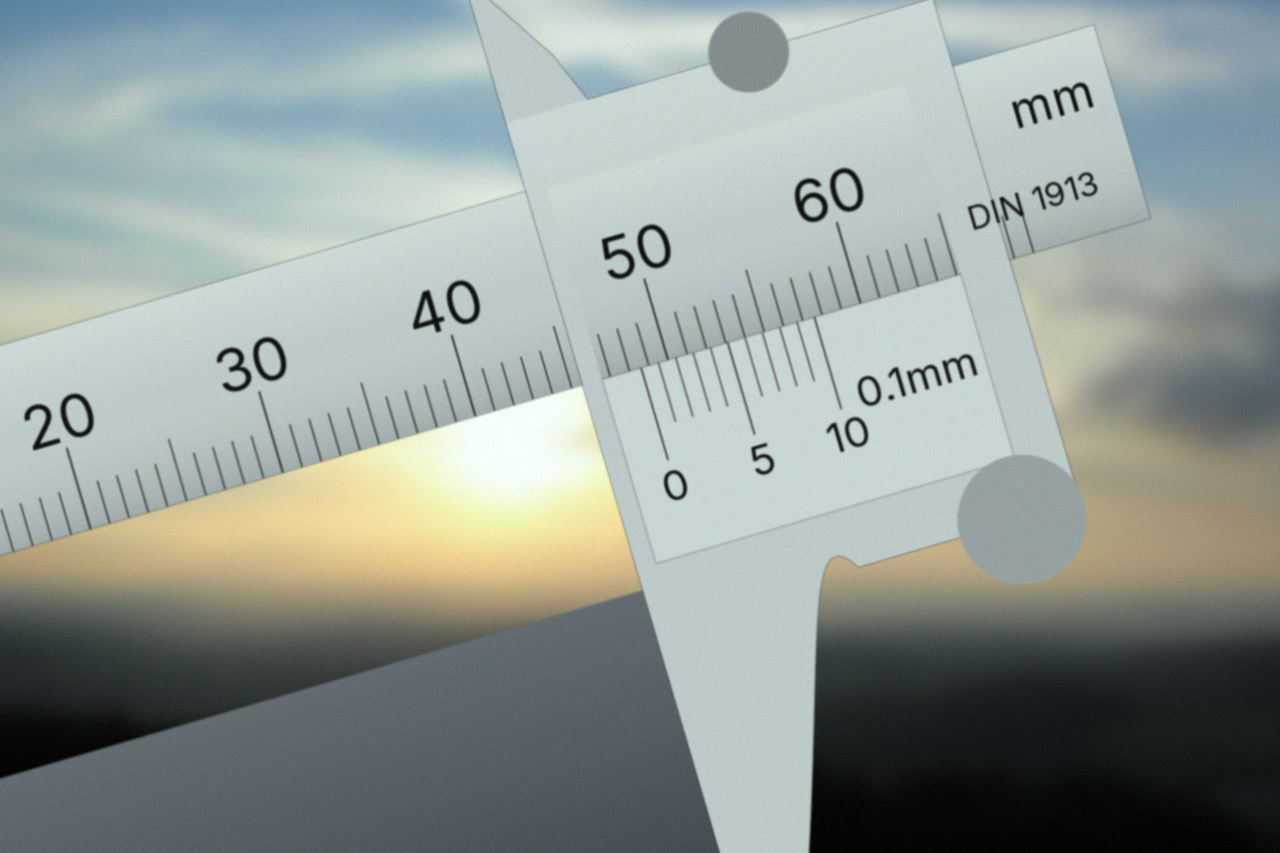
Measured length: 48.6 mm
